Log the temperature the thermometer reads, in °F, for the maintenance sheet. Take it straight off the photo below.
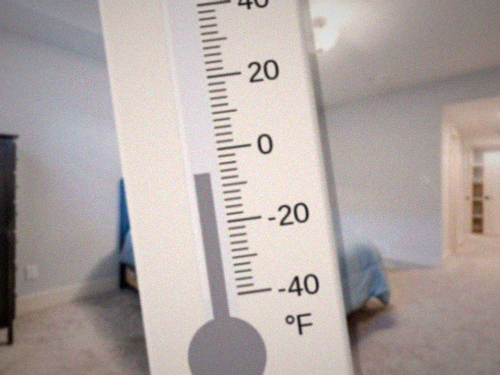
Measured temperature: -6 °F
